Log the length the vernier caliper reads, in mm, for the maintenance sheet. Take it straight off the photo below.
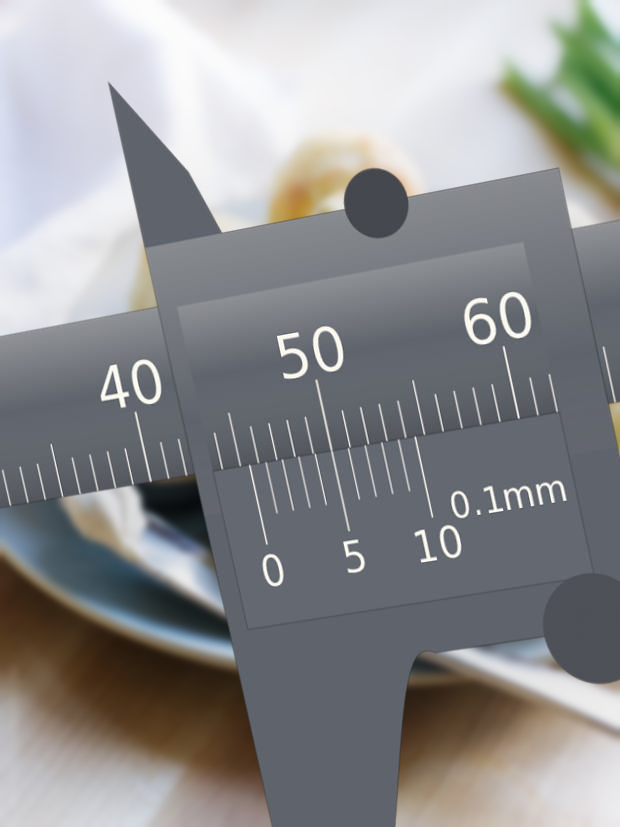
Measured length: 45.5 mm
